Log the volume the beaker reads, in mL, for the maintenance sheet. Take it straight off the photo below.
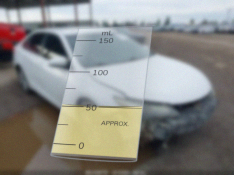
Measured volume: 50 mL
